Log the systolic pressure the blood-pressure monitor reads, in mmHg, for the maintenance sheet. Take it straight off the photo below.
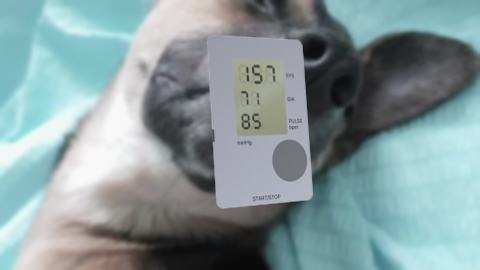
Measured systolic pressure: 157 mmHg
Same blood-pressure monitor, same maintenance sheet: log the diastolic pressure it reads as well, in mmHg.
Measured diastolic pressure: 71 mmHg
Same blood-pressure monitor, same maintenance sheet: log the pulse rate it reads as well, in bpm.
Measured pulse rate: 85 bpm
